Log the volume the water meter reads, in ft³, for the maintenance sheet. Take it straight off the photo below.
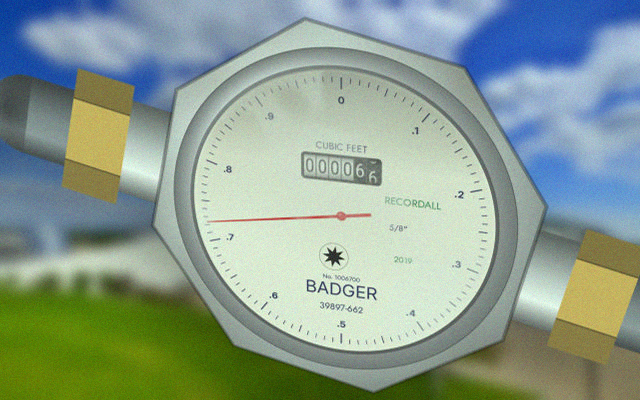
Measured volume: 65.72 ft³
